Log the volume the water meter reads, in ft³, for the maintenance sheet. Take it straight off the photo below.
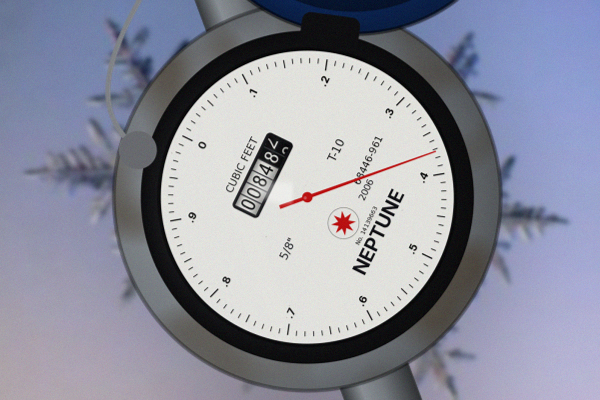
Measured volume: 8482.37 ft³
